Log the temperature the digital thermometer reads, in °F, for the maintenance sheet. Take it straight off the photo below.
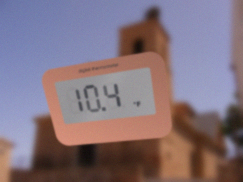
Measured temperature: 10.4 °F
